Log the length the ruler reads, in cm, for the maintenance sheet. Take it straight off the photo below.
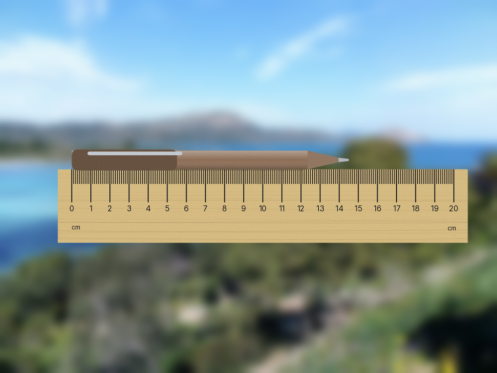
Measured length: 14.5 cm
